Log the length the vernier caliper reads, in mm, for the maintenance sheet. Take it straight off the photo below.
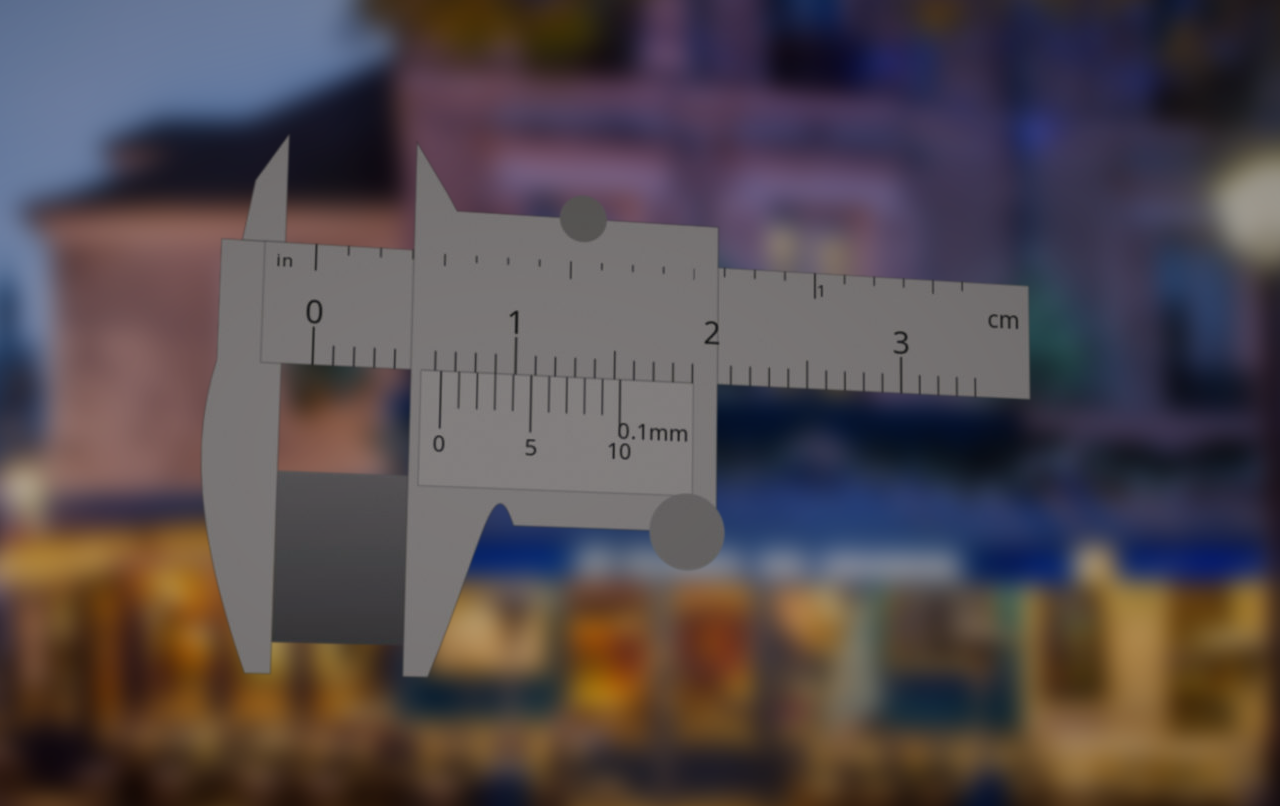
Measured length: 6.3 mm
